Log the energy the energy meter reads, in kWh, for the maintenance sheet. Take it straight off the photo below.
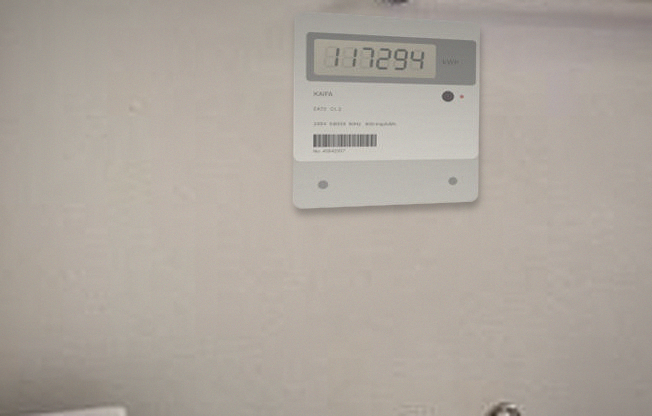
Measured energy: 117294 kWh
